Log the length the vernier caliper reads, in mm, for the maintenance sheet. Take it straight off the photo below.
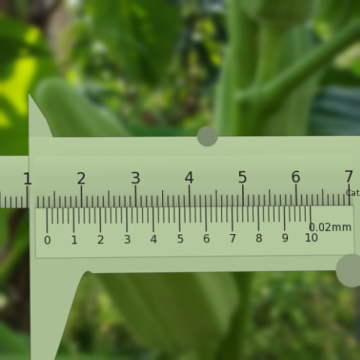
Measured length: 13.6 mm
